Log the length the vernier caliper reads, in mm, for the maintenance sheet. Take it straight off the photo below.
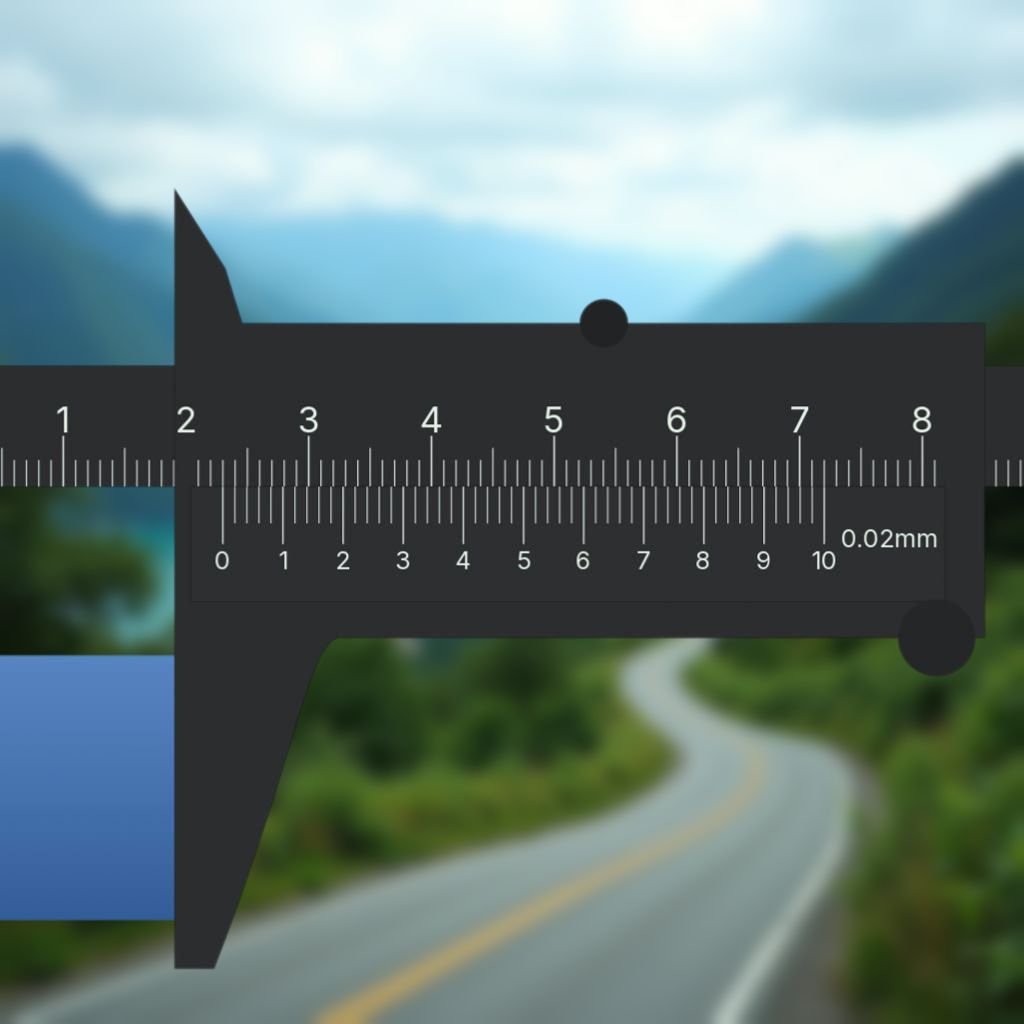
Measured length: 23.0 mm
